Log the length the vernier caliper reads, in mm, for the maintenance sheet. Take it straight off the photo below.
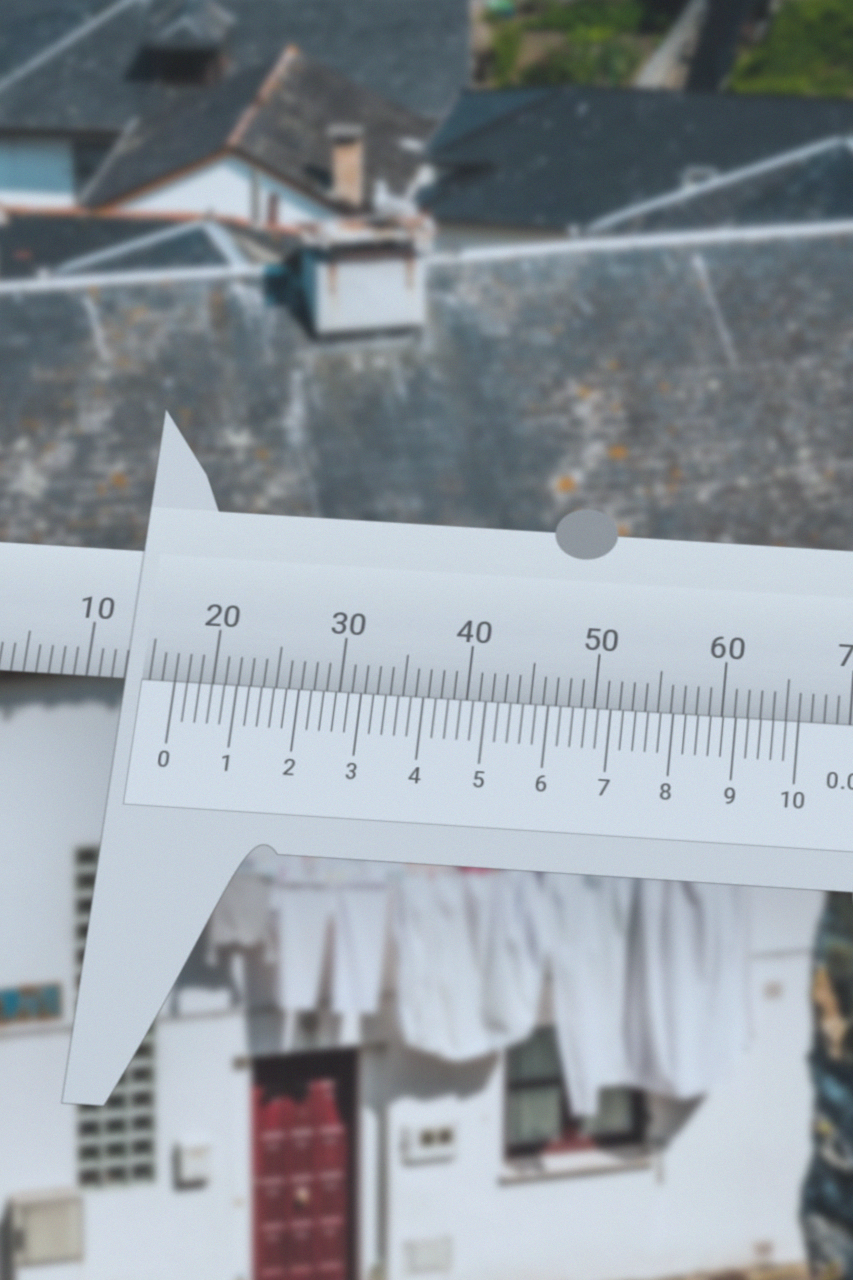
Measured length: 17.0 mm
